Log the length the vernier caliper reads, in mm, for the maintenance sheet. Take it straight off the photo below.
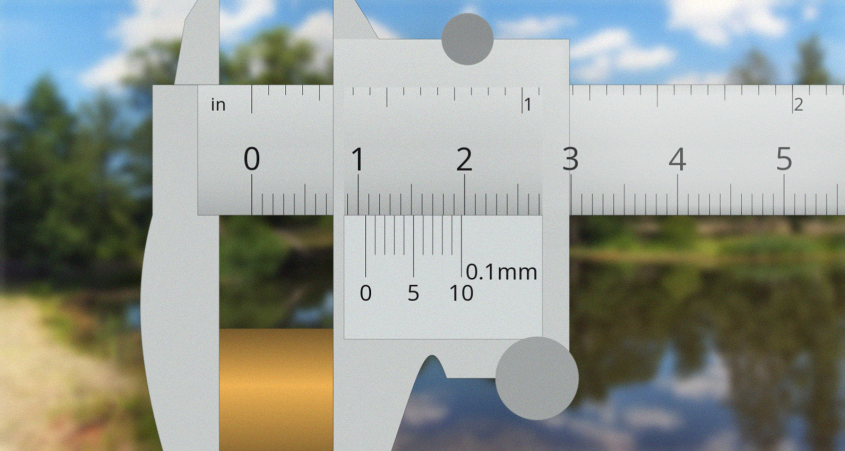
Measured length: 10.7 mm
